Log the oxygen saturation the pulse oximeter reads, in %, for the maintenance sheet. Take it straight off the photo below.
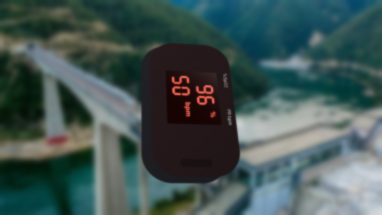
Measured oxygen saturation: 96 %
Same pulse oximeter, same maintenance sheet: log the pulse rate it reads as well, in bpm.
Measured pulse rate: 50 bpm
